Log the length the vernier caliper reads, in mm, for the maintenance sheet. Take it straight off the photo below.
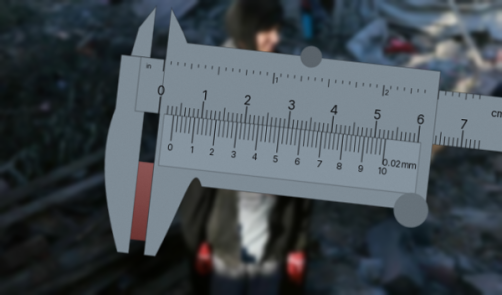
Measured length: 3.5 mm
